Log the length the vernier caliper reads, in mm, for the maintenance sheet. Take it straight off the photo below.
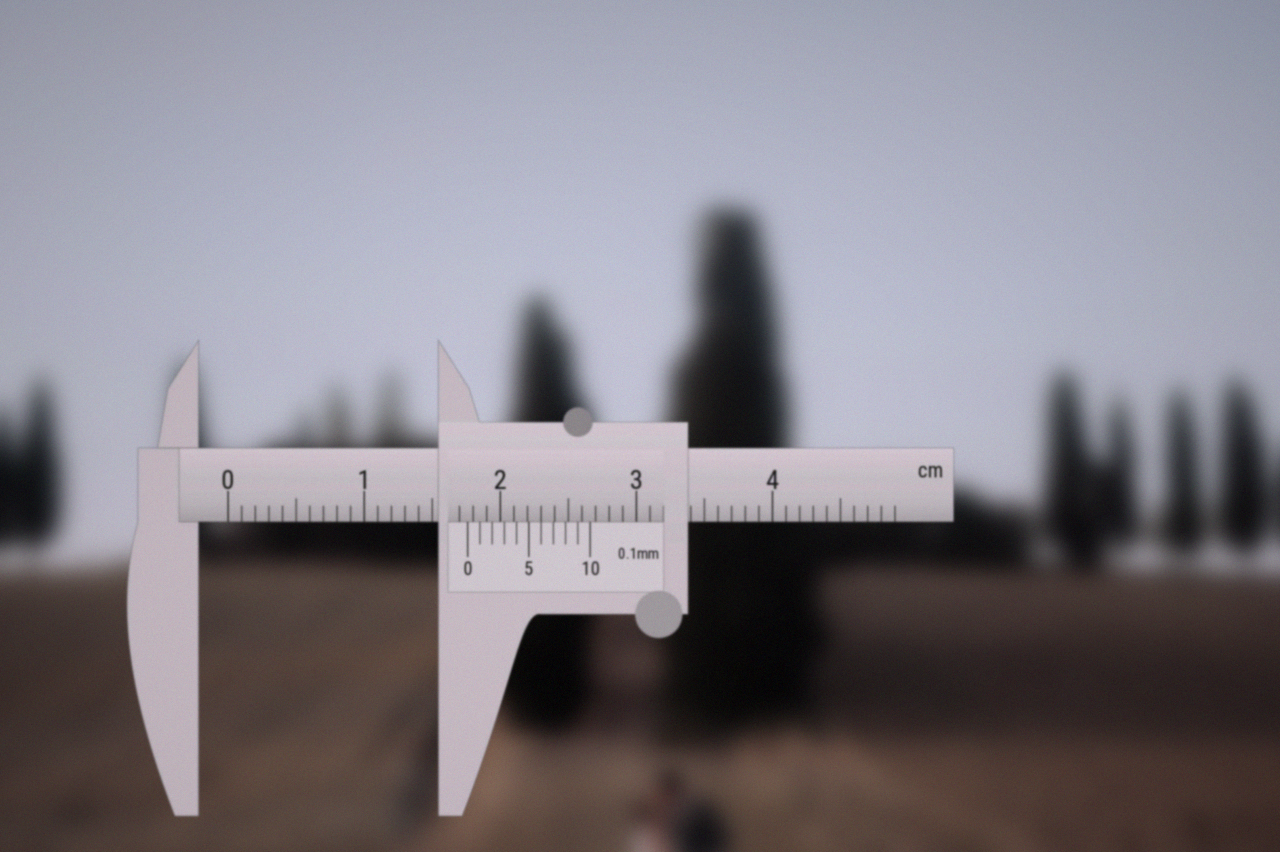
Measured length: 17.6 mm
